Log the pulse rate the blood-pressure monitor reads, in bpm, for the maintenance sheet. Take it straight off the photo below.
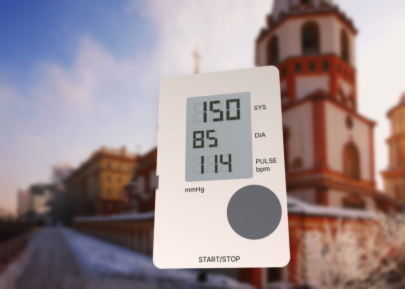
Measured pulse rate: 114 bpm
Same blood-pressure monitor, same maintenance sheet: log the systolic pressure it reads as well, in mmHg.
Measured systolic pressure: 150 mmHg
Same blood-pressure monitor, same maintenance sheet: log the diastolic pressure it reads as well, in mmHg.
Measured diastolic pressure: 85 mmHg
